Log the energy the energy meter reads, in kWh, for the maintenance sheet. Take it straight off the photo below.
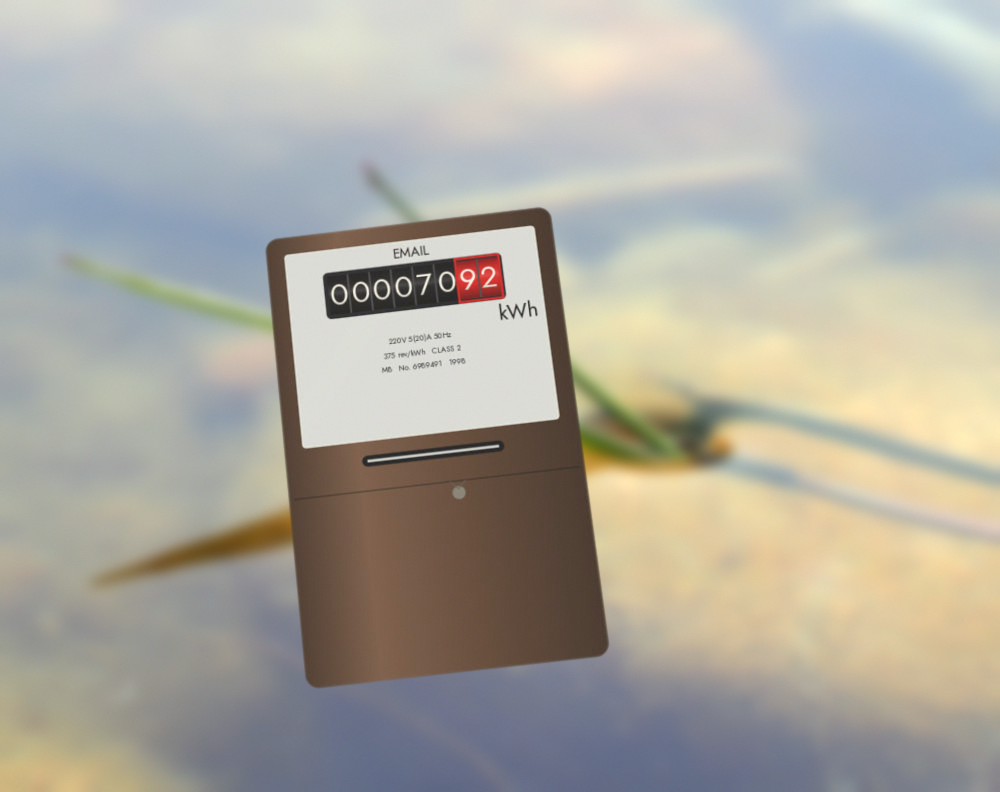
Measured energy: 70.92 kWh
